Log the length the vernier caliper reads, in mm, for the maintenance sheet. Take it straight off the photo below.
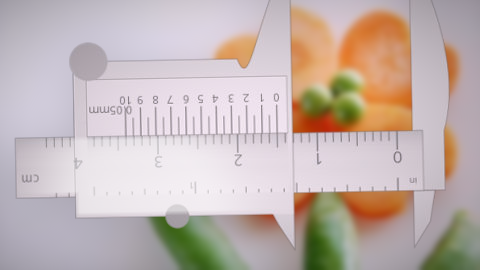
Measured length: 15.0 mm
